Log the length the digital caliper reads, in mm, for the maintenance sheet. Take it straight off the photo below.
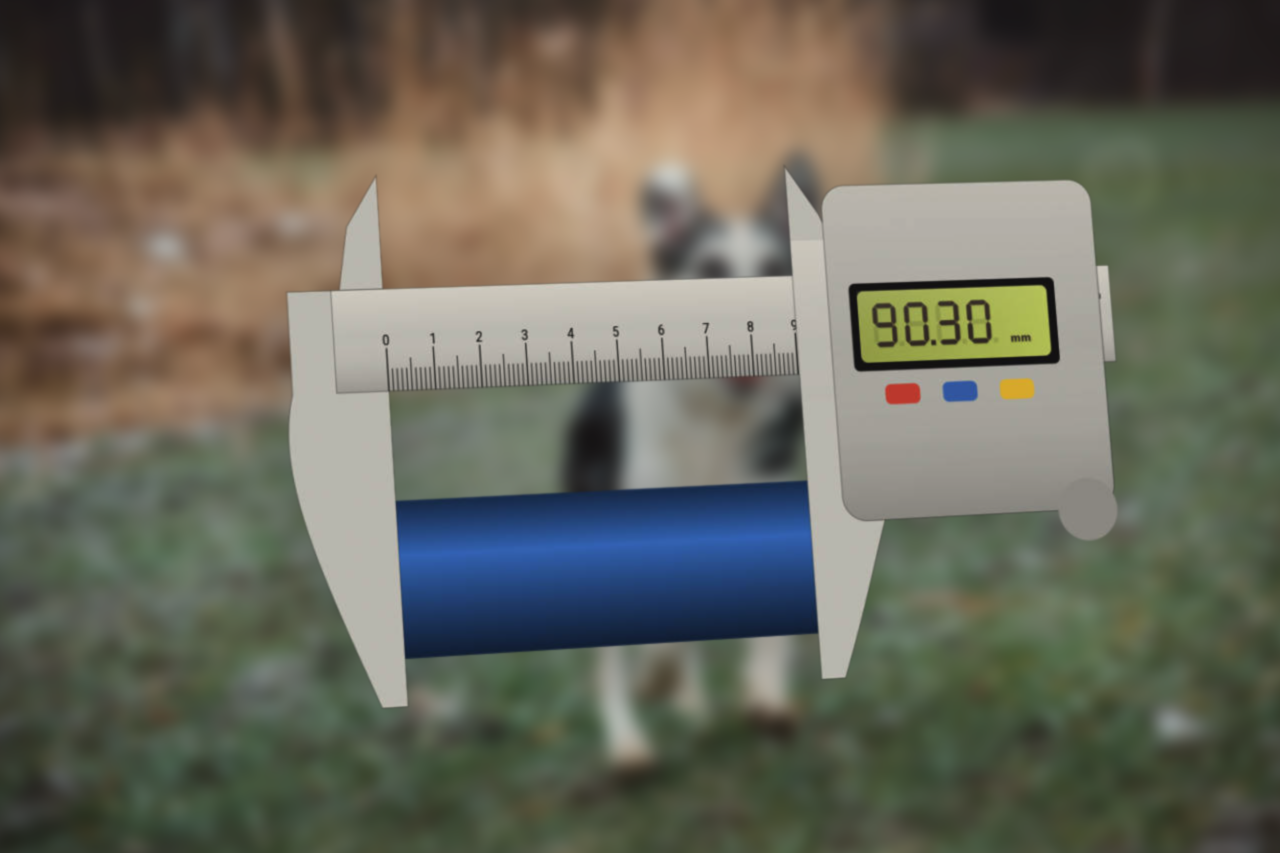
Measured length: 90.30 mm
